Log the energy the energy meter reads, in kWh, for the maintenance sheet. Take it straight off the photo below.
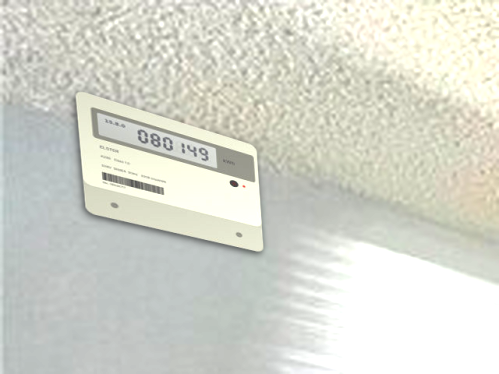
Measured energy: 80149 kWh
